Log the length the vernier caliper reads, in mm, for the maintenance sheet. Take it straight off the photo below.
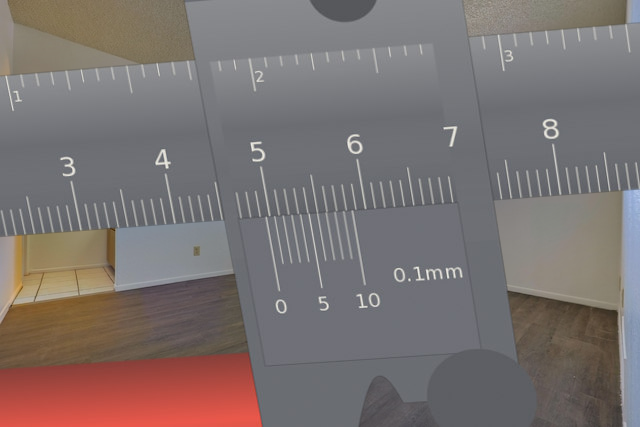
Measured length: 49.6 mm
